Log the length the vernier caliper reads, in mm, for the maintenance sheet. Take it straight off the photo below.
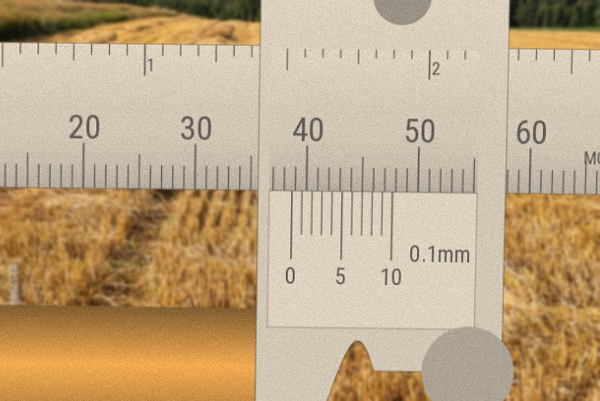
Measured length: 38.7 mm
